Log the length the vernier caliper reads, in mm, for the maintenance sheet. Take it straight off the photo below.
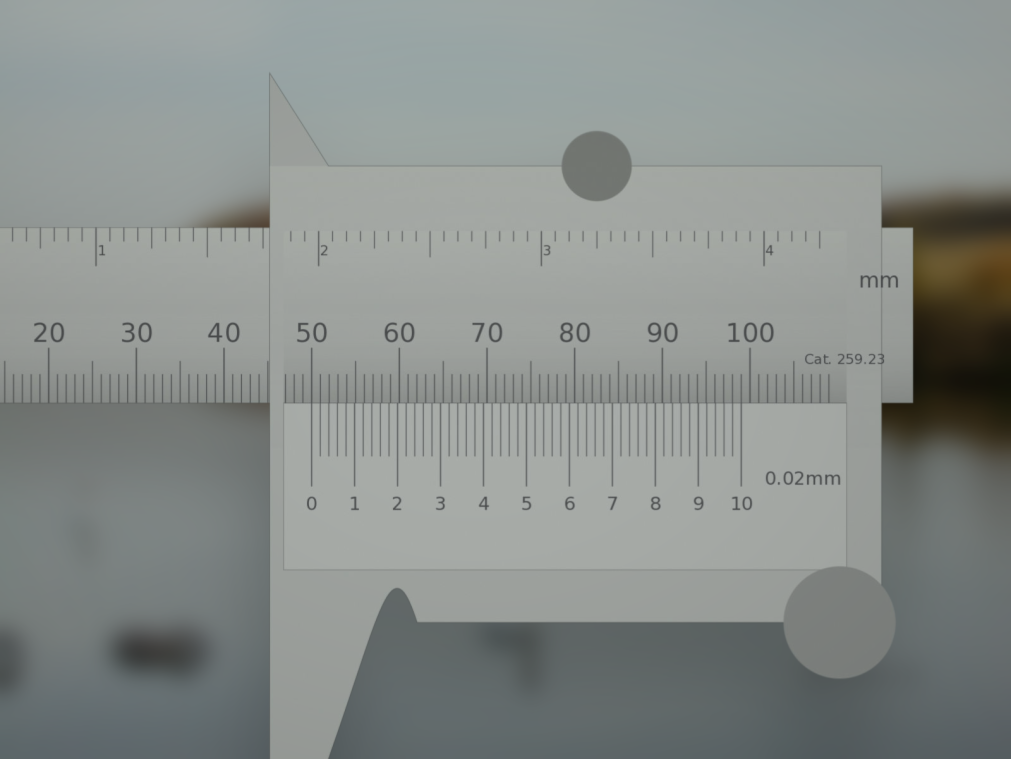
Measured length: 50.0 mm
